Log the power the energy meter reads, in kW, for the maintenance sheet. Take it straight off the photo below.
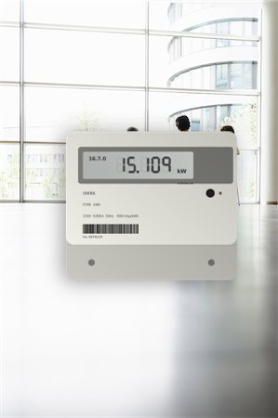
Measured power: 15.109 kW
